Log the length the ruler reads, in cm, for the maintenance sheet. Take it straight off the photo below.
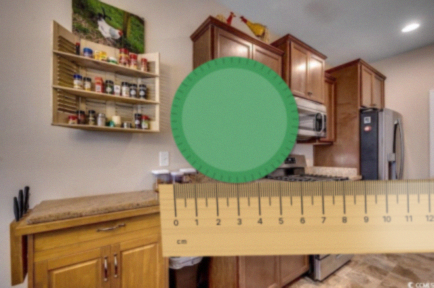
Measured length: 6 cm
